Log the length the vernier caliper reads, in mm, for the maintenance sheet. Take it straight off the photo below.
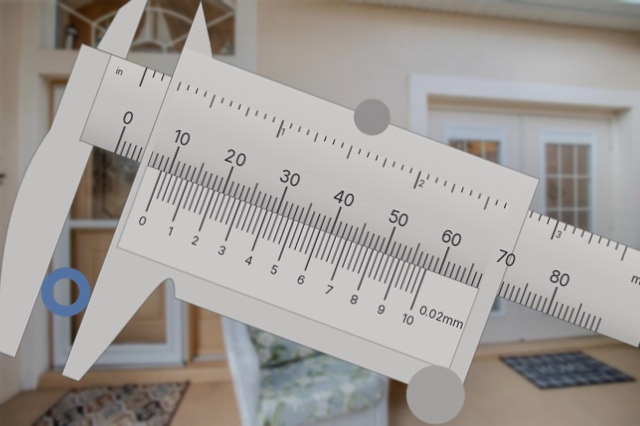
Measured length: 8.6 mm
